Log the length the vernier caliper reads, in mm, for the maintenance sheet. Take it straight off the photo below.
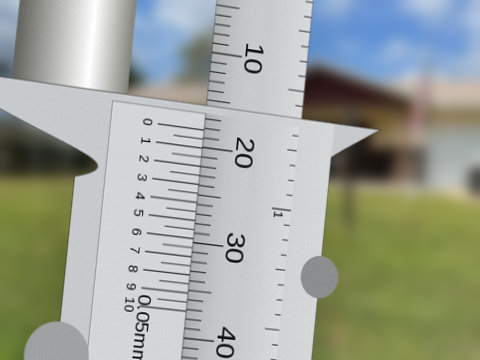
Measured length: 18.2 mm
